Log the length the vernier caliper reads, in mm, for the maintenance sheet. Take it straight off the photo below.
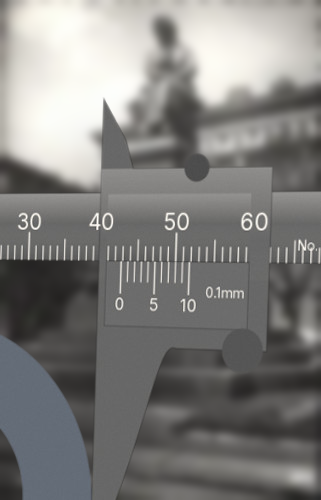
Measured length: 42.8 mm
